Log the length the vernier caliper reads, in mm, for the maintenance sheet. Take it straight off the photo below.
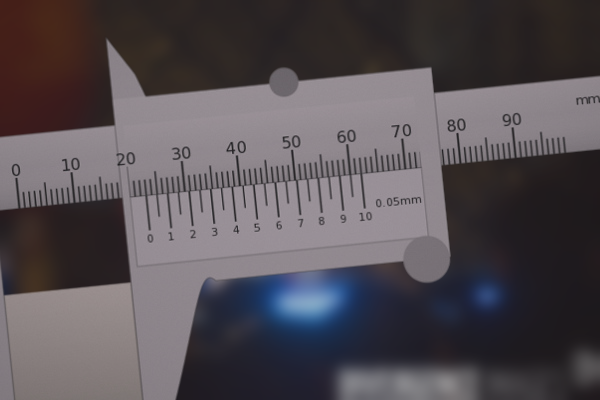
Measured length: 23.0 mm
